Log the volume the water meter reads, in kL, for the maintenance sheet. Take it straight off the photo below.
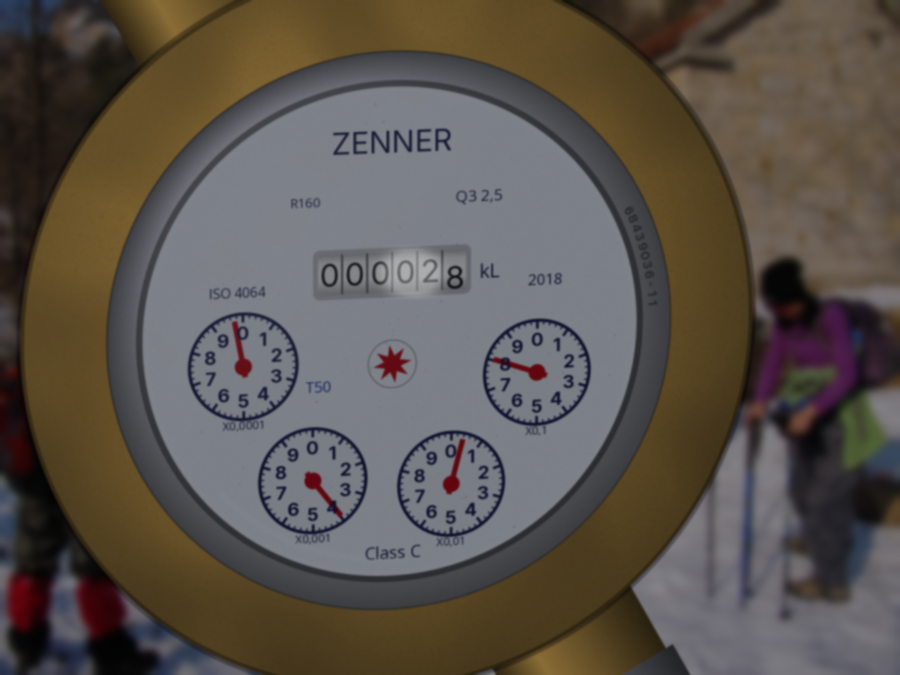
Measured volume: 27.8039 kL
